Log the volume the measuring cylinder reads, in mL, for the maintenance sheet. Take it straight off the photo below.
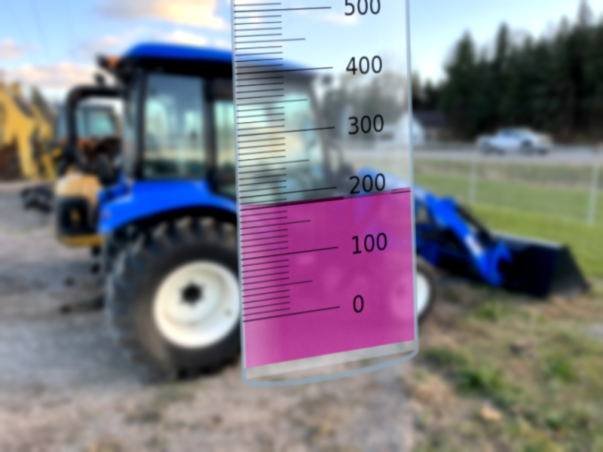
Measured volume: 180 mL
